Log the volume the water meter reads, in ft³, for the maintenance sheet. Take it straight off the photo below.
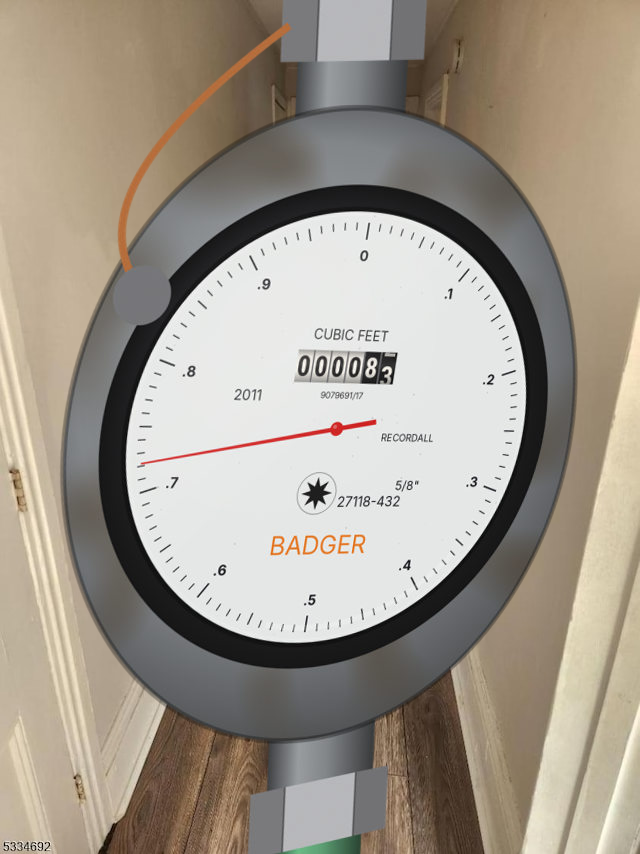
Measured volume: 82.72 ft³
